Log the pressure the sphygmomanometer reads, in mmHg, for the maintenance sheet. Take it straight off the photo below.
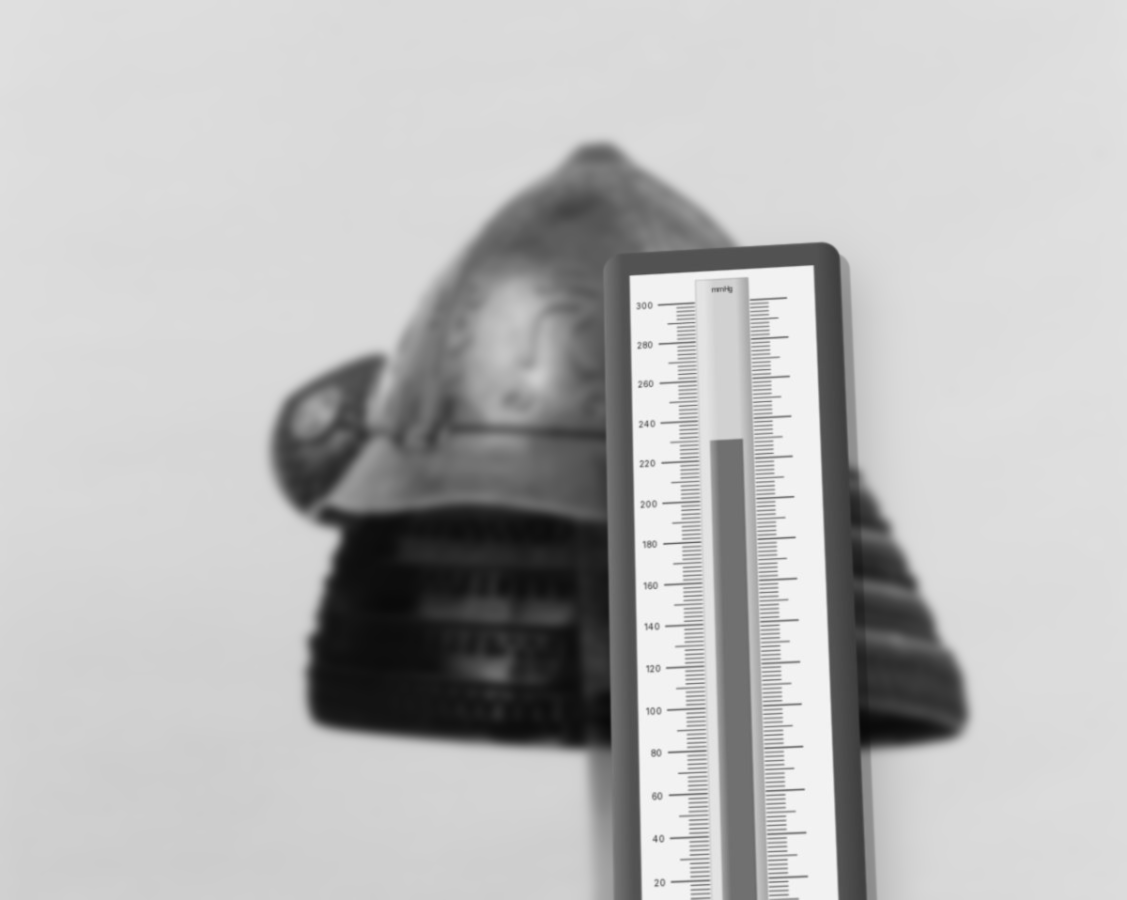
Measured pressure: 230 mmHg
